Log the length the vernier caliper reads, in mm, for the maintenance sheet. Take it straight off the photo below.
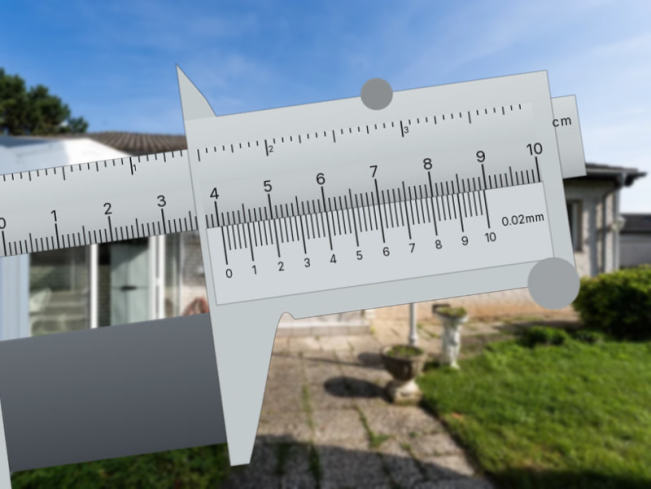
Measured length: 40.6 mm
